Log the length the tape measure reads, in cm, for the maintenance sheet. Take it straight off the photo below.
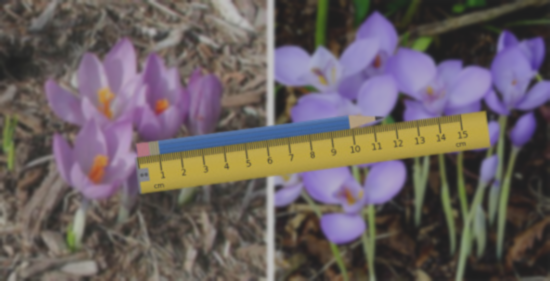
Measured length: 11.5 cm
